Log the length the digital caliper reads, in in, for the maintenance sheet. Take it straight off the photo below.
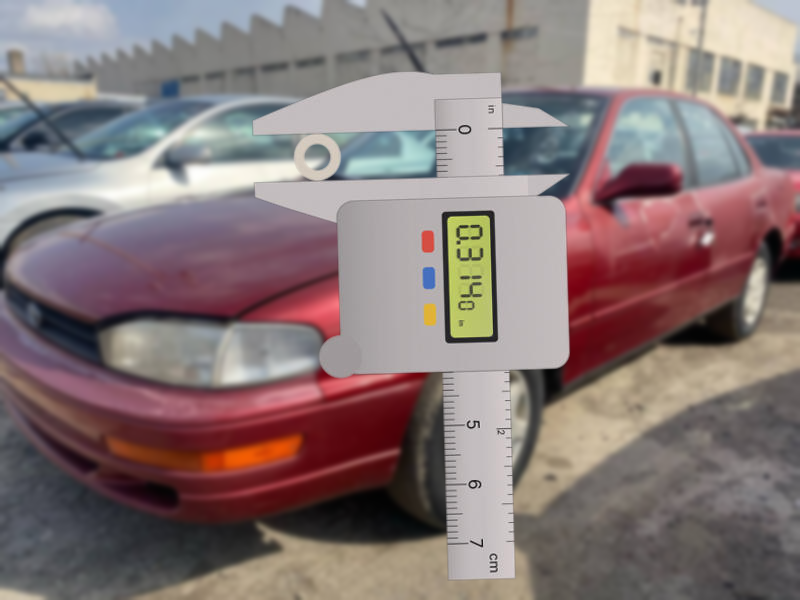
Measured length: 0.3140 in
